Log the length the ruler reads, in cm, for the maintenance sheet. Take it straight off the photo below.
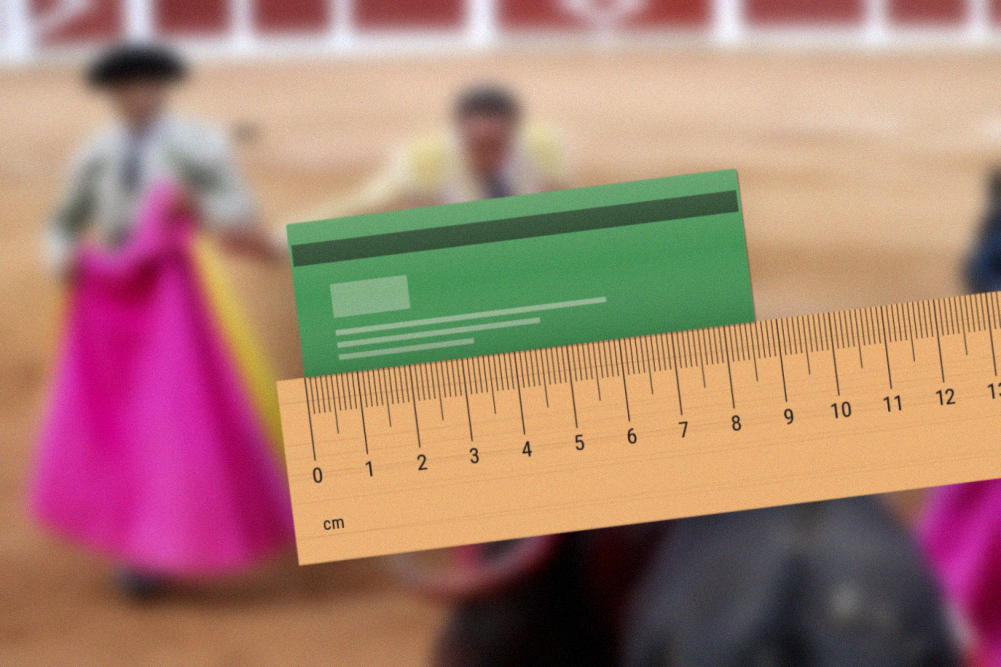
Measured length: 8.6 cm
